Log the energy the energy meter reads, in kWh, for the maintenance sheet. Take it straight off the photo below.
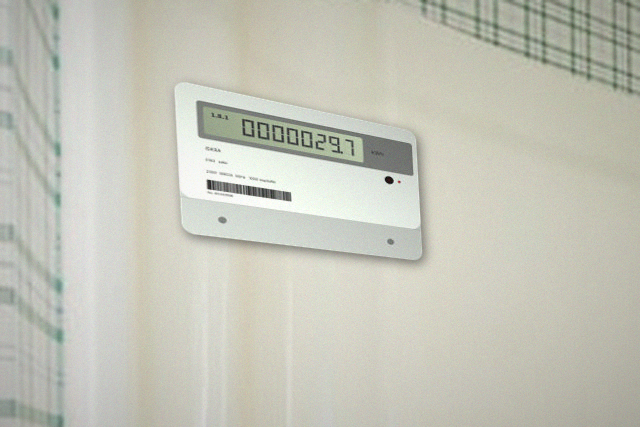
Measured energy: 29.7 kWh
